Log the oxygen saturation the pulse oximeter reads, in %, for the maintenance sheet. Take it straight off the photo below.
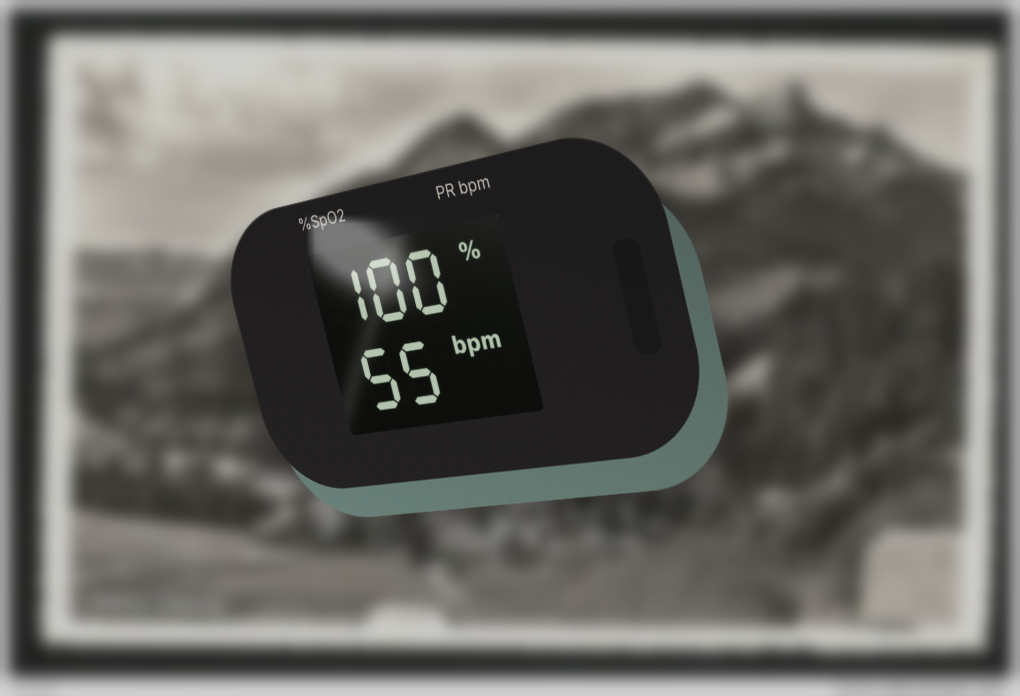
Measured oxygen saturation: 100 %
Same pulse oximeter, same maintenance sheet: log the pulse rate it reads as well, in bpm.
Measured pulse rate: 55 bpm
